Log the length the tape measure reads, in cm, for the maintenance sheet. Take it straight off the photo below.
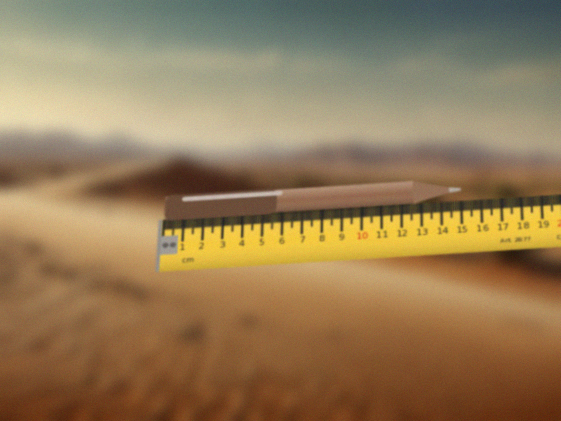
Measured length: 15 cm
